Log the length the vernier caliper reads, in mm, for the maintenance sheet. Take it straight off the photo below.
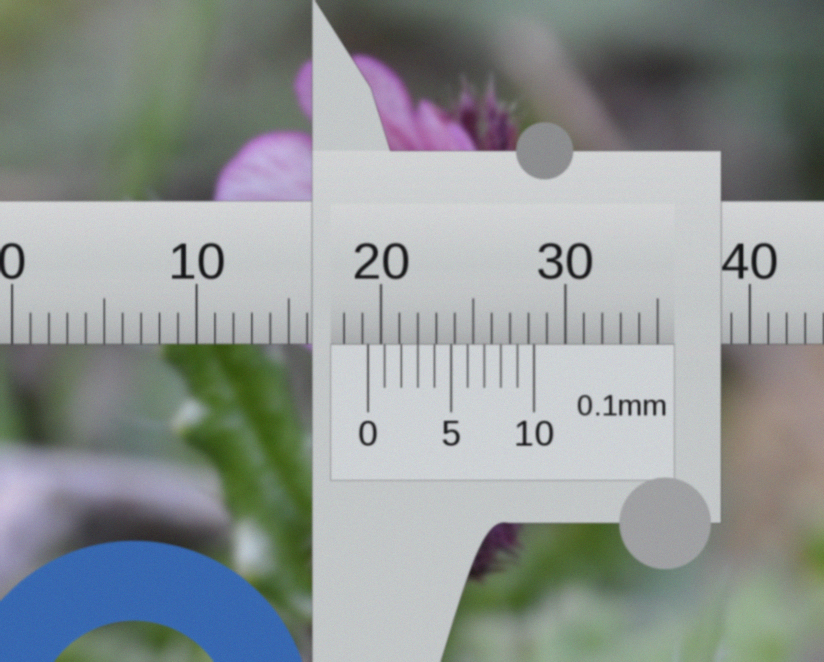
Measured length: 19.3 mm
